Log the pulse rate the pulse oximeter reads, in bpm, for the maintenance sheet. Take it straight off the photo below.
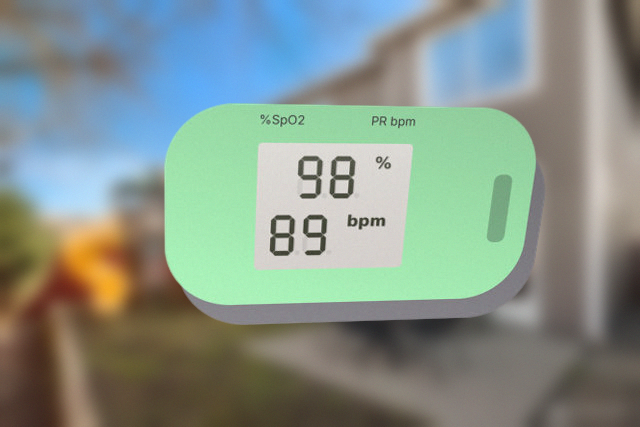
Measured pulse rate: 89 bpm
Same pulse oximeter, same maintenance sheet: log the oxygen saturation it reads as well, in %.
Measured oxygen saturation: 98 %
